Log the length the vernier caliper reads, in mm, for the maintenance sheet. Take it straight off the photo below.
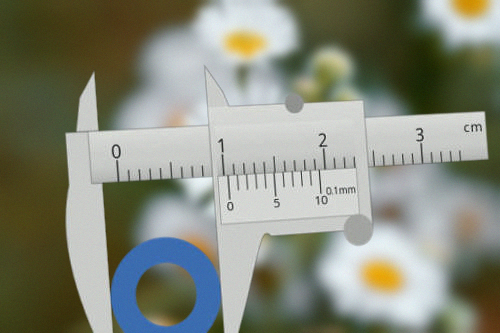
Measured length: 10.4 mm
